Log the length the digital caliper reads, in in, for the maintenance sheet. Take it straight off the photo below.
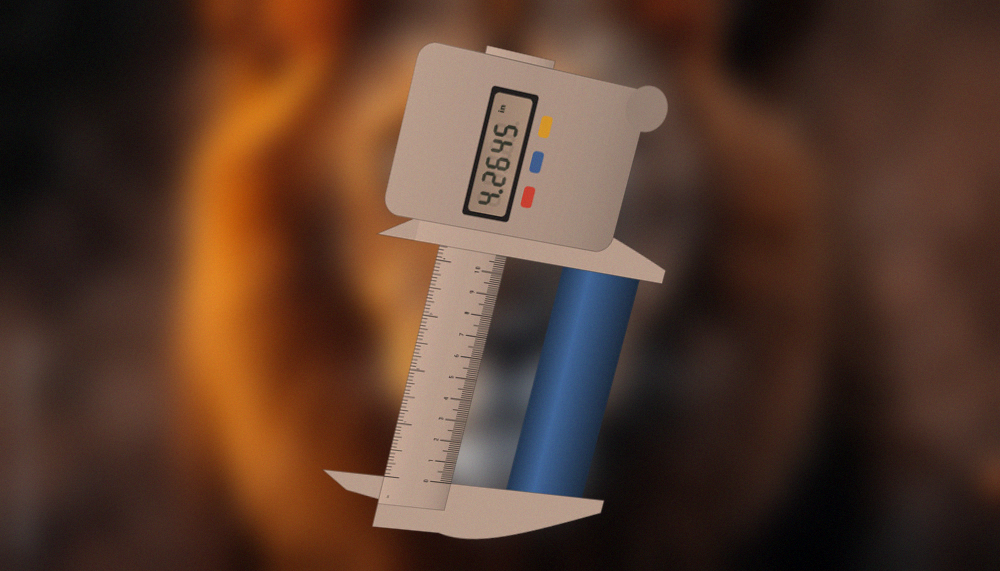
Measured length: 4.2645 in
